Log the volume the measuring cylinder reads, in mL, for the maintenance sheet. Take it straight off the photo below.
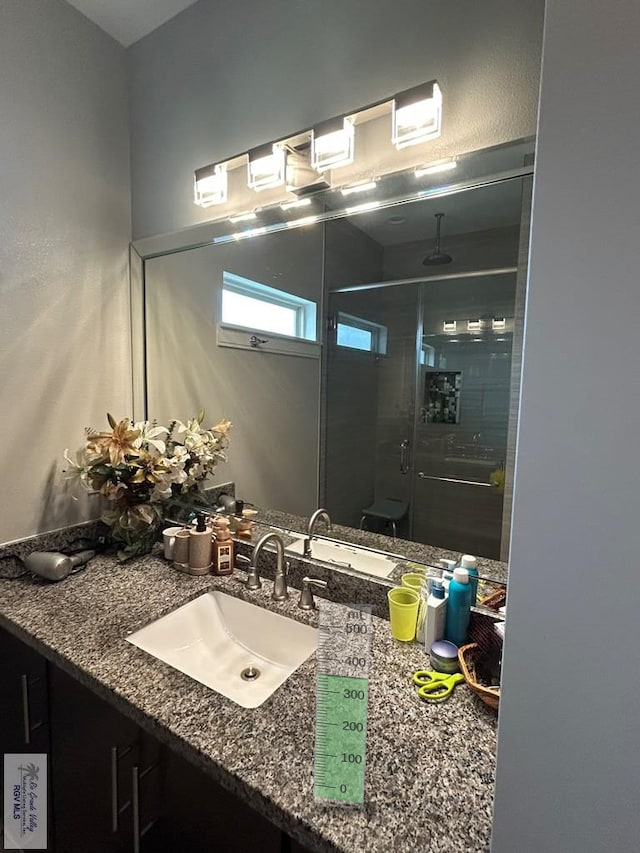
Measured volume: 350 mL
